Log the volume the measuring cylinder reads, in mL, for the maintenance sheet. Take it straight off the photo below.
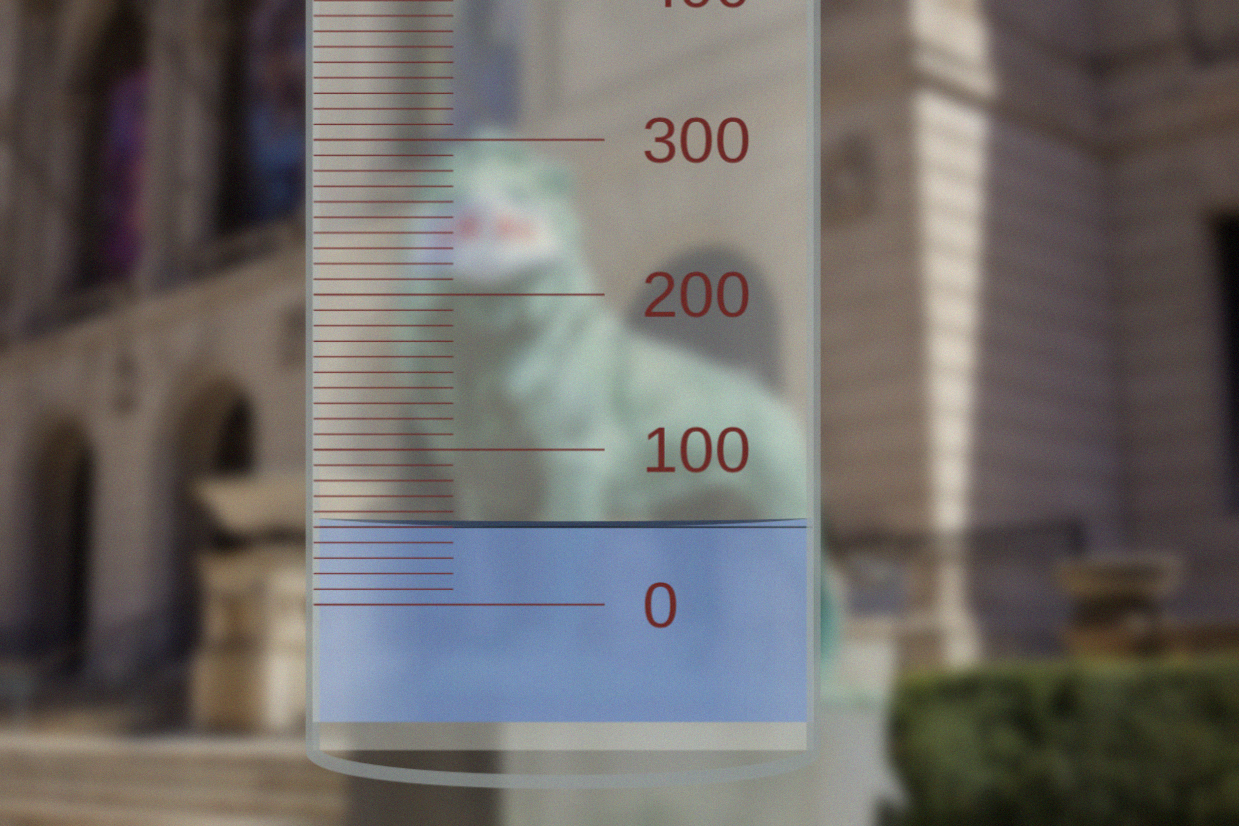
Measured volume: 50 mL
